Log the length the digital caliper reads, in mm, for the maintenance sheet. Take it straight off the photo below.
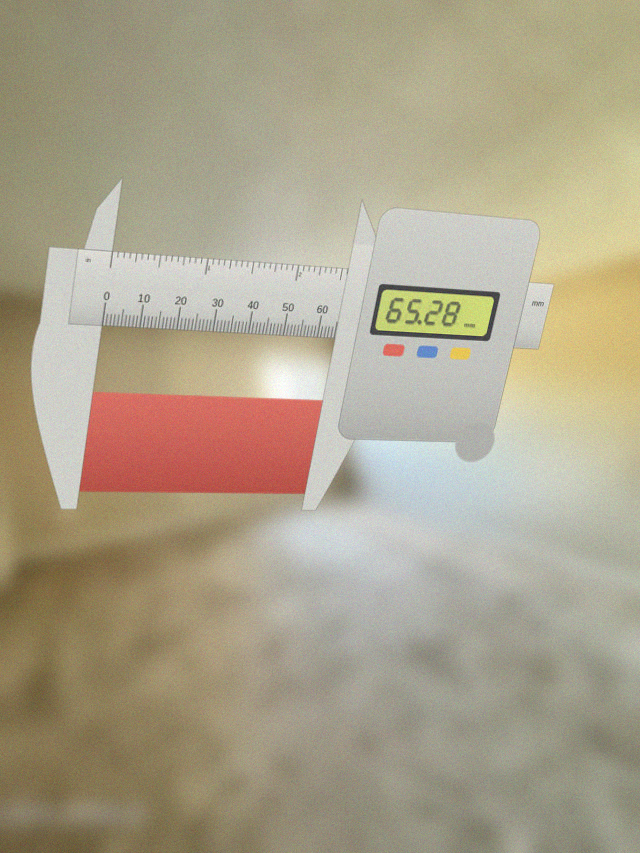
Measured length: 65.28 mm
